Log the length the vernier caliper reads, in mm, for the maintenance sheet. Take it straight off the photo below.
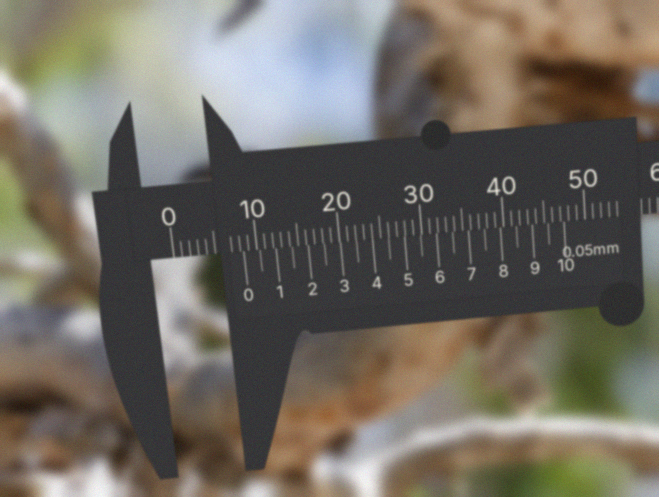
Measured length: 8.4 mm
